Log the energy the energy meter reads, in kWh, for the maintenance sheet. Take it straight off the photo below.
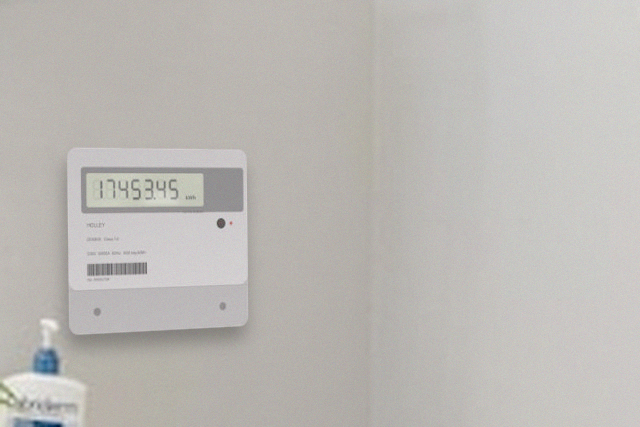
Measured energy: 17453.45 kWh
